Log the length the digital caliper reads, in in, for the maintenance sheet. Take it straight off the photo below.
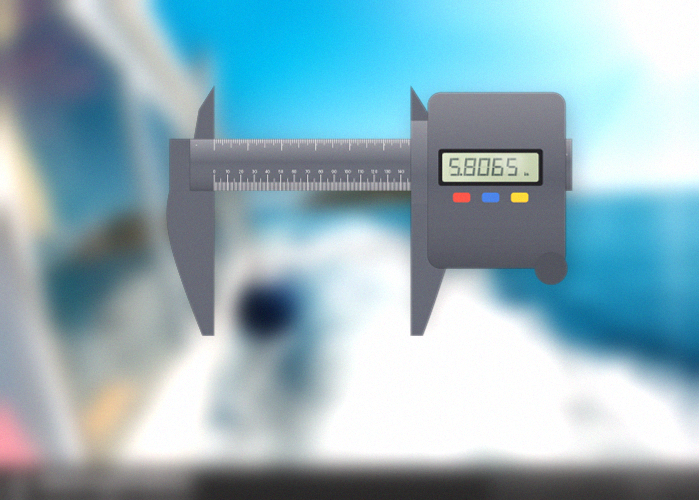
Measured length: 5.8065 in
